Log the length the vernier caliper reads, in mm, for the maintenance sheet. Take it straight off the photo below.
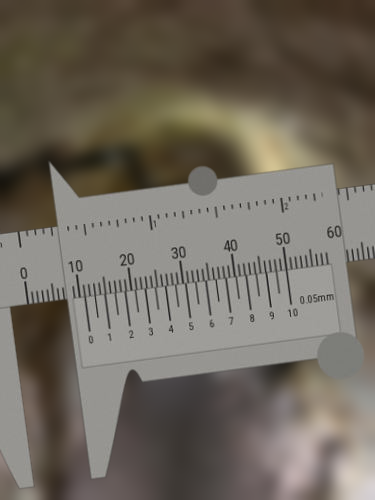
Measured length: 11.0 mm
